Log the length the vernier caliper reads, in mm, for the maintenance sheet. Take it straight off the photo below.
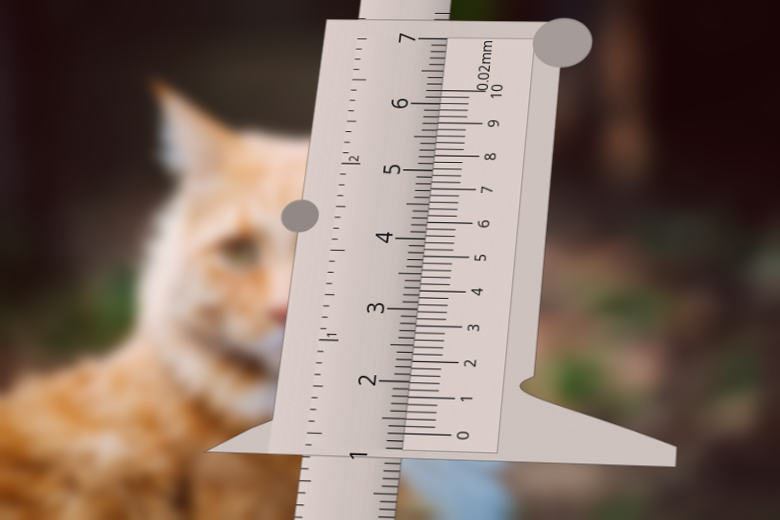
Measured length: 13.0 mm
